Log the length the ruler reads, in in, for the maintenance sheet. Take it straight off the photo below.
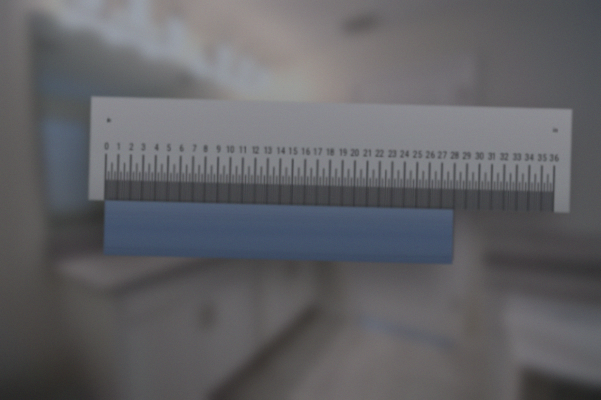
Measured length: 28 in
